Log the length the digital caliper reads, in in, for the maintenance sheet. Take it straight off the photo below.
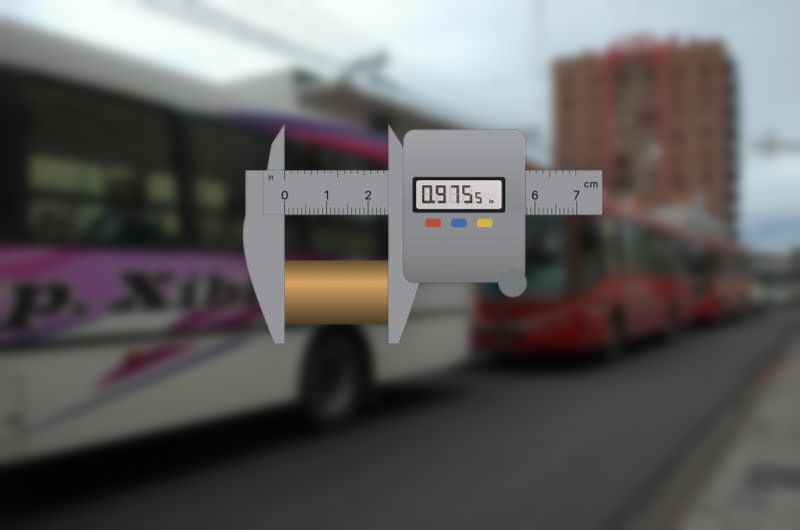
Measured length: 0.9755 in
